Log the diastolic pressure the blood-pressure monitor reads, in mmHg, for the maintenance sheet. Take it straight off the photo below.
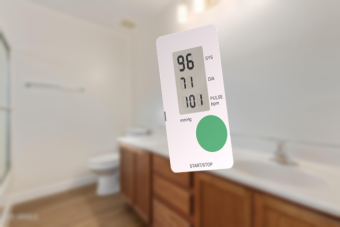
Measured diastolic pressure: 71 mmHg
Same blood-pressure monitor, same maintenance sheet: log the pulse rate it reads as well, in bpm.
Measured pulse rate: 101 bpm
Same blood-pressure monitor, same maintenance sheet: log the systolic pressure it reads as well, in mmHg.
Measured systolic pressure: 96 mmHg
